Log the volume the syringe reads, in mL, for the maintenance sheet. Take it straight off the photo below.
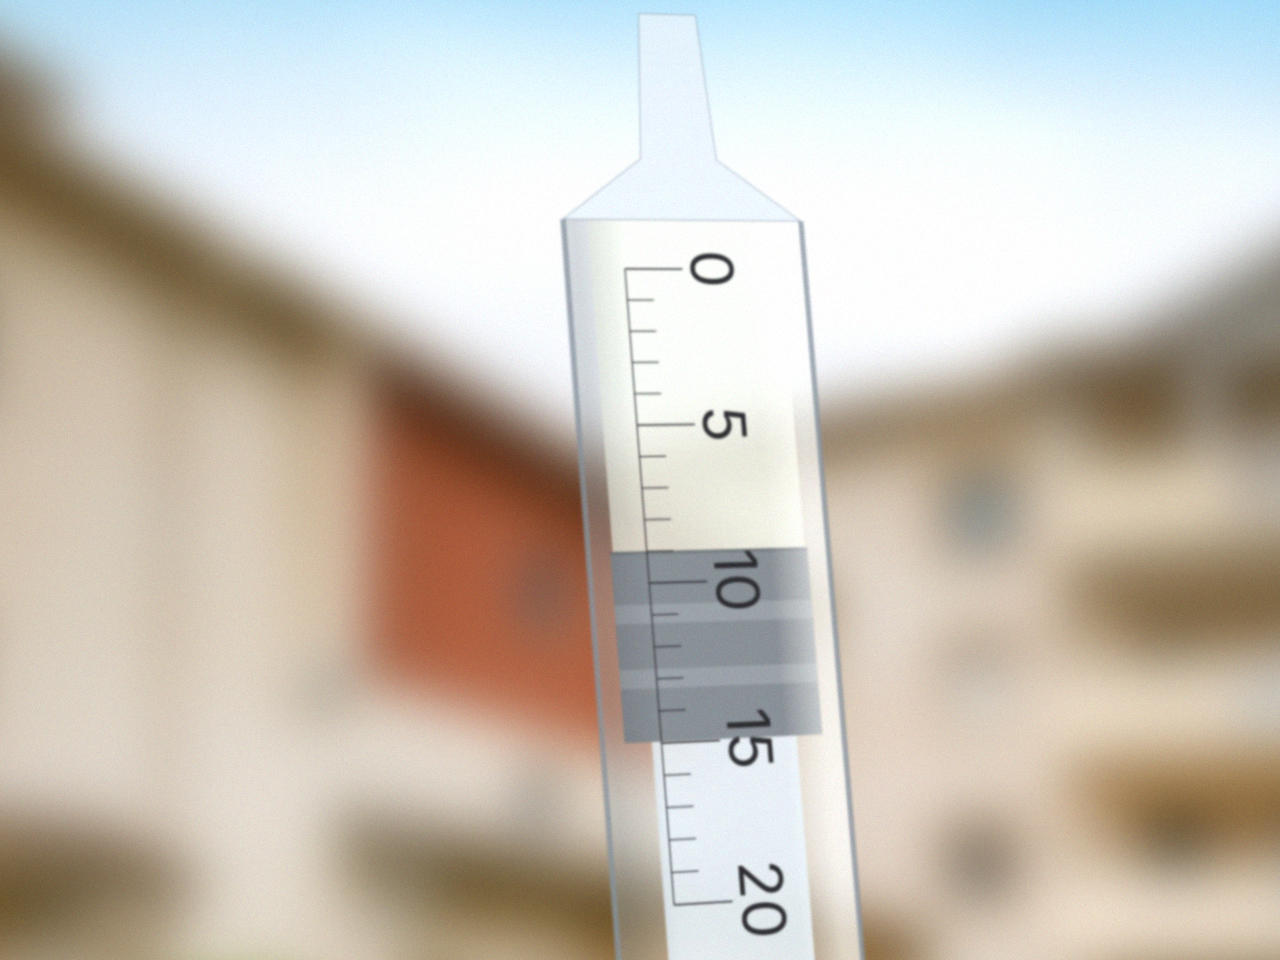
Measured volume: 9 mL
